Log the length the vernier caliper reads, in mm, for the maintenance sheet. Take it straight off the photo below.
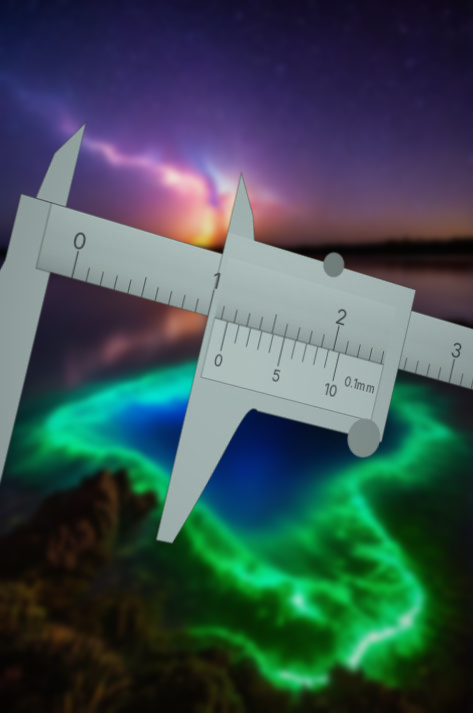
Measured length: 11.5 mm
